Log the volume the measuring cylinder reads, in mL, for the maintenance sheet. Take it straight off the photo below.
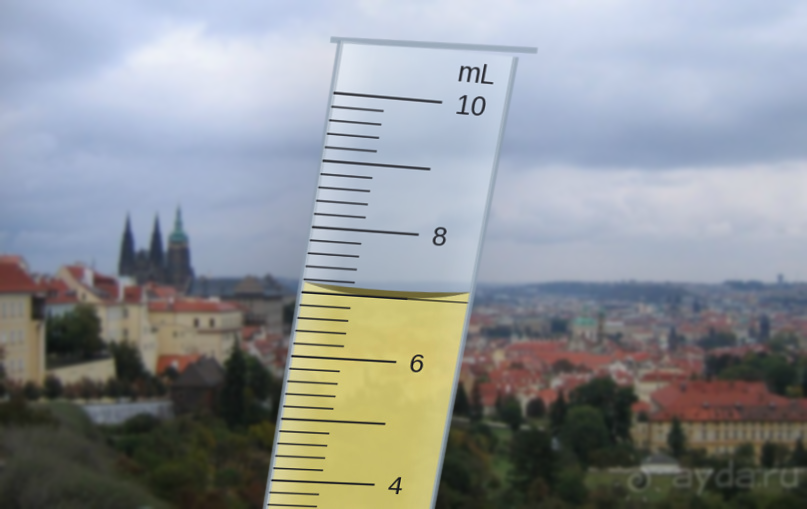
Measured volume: 7 mL
